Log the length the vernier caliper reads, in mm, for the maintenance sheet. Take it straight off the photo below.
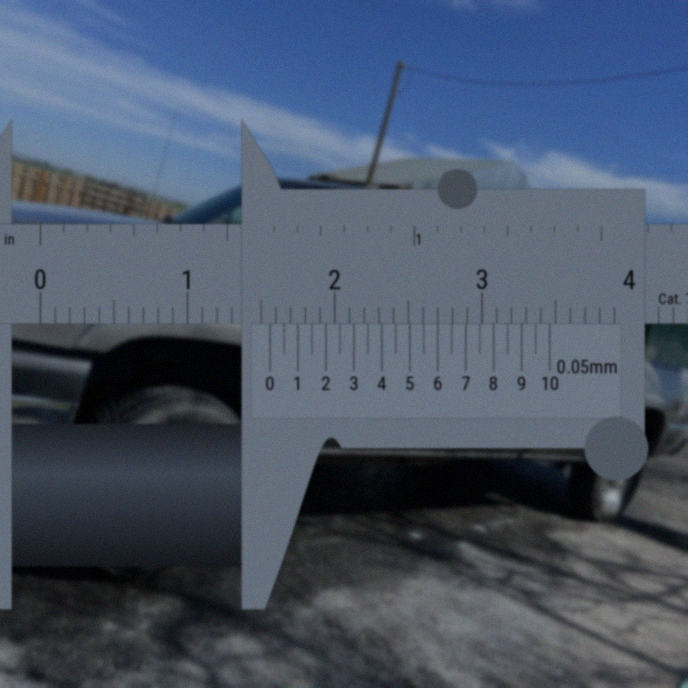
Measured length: 15.6 mm
